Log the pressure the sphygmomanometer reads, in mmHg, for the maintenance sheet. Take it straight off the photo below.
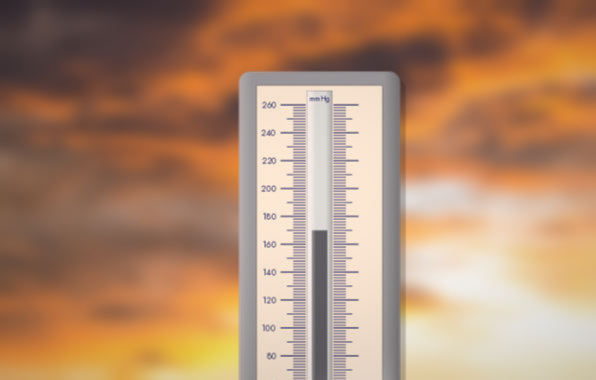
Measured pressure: 170 mmHg
